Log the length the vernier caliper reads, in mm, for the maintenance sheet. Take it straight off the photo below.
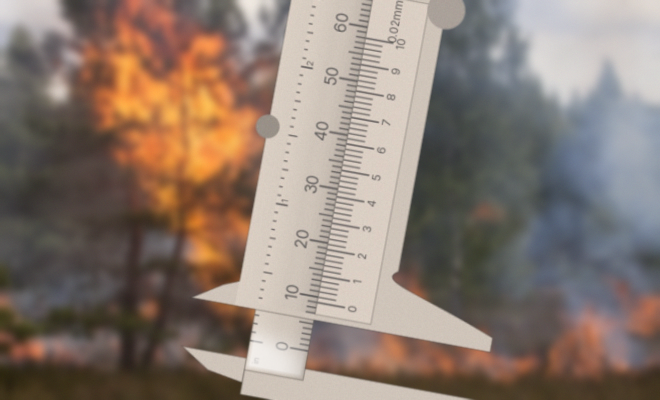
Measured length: 9.0 mm
